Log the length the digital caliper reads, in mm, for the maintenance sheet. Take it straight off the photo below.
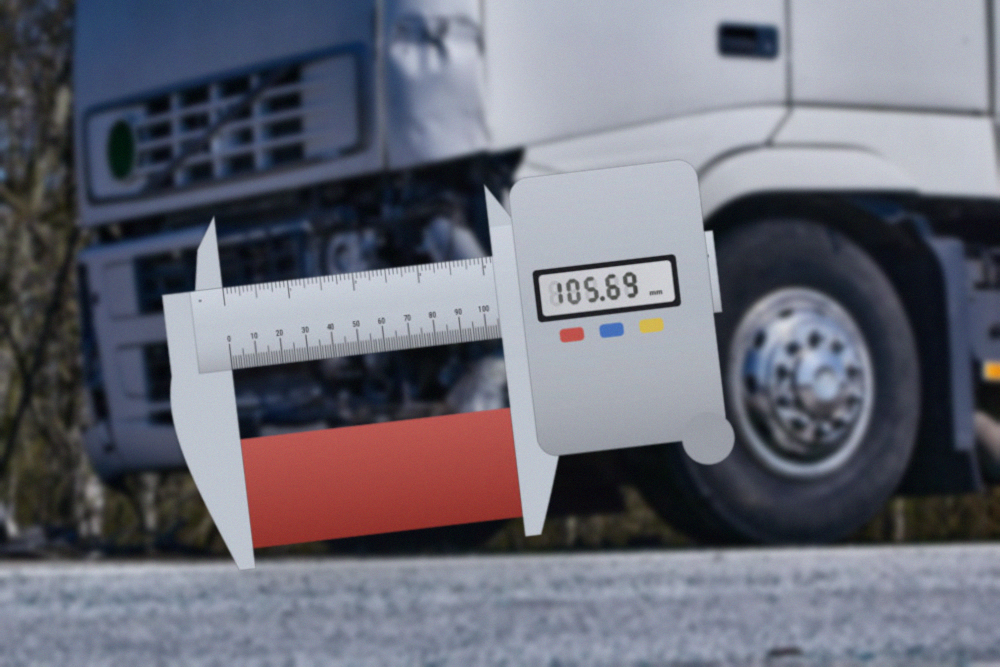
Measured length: 105.69 mm
